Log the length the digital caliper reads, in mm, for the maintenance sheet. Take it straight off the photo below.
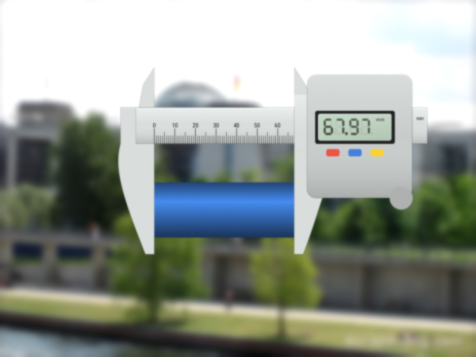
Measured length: 67.97 mm
